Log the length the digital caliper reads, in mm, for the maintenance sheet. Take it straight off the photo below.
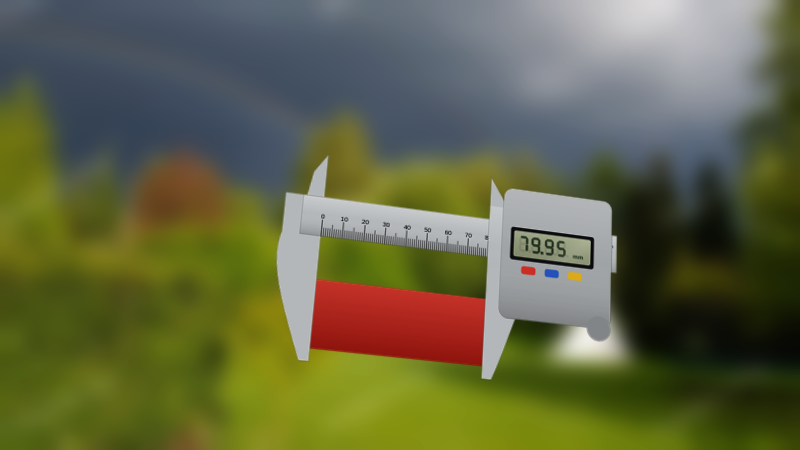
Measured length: 79.95 mm
